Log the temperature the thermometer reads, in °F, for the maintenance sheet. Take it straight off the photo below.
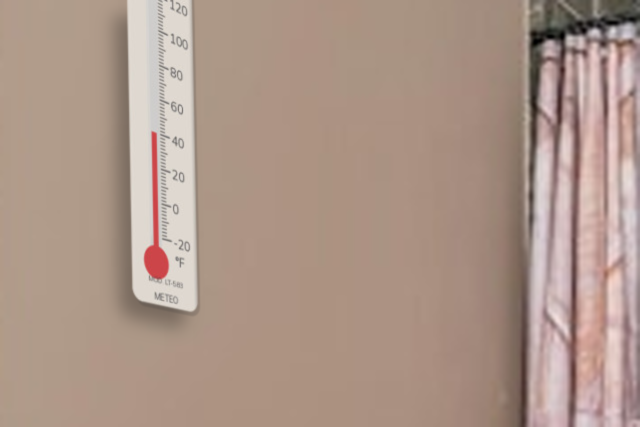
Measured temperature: 40 °F
